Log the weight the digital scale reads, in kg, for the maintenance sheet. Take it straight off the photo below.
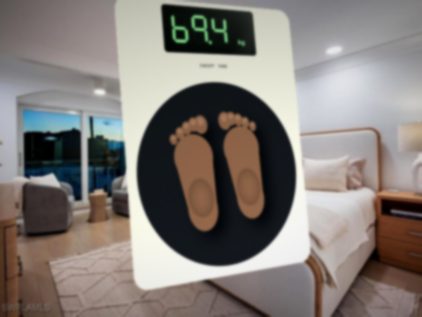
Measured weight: 69.4 kg
